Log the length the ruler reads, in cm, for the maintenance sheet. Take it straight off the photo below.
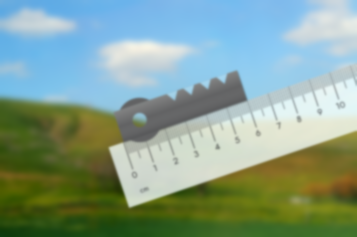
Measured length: 6 cm
